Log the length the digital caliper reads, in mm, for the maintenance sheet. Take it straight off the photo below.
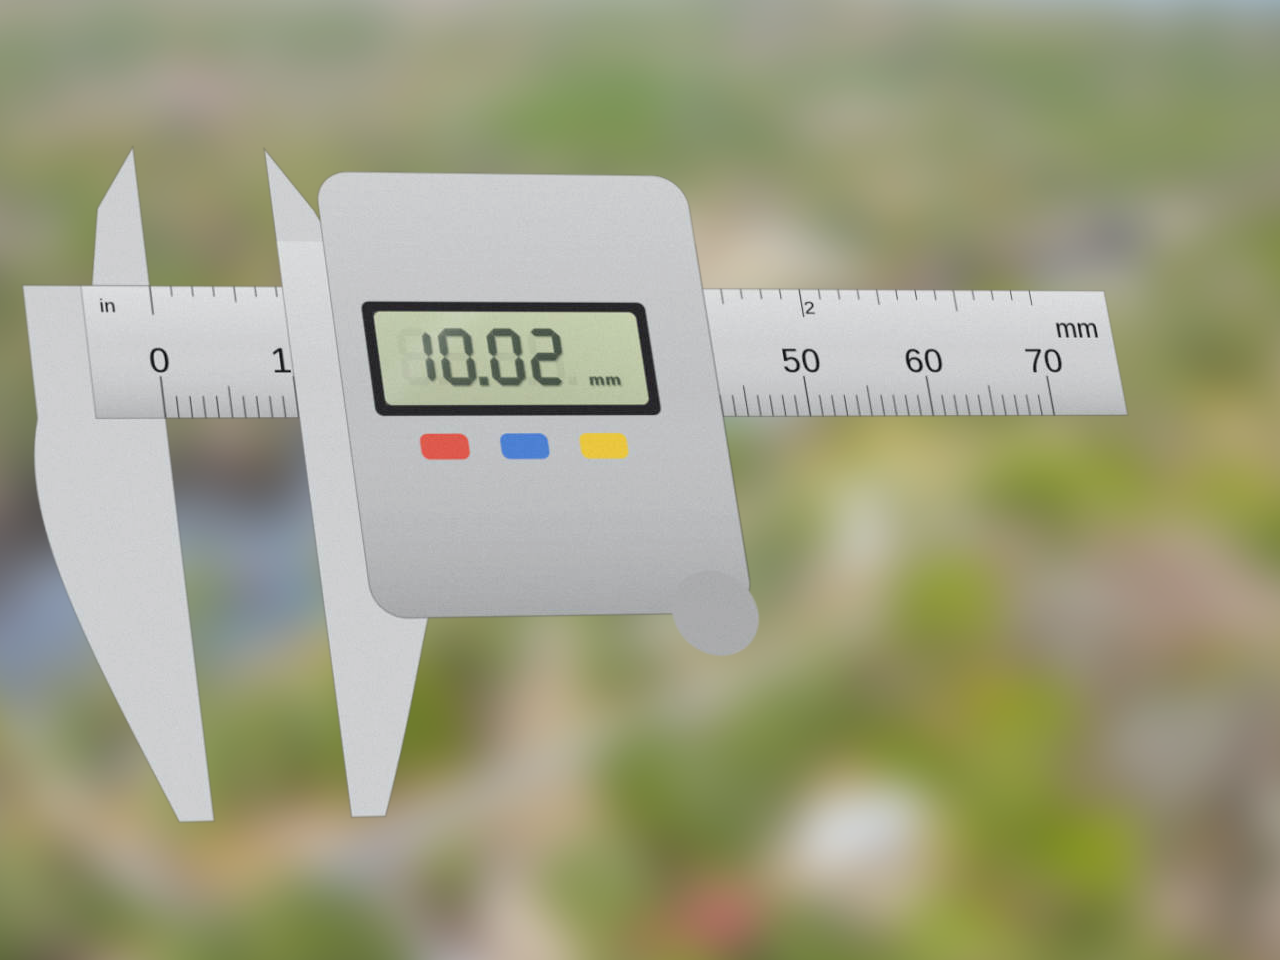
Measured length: 10.02 mm
